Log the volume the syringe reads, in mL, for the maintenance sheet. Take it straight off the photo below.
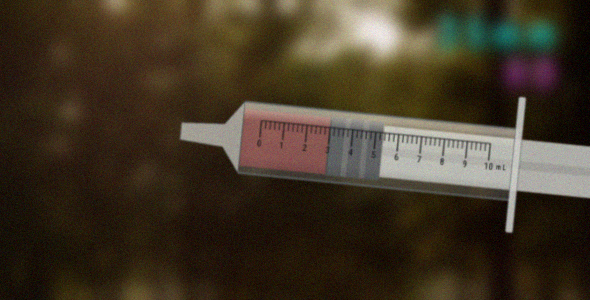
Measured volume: 3 mL
